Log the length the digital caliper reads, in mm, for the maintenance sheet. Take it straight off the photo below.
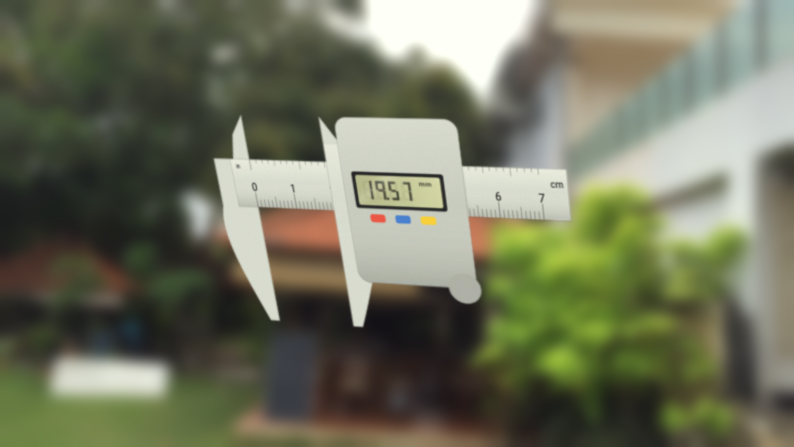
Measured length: 19.57 mm
